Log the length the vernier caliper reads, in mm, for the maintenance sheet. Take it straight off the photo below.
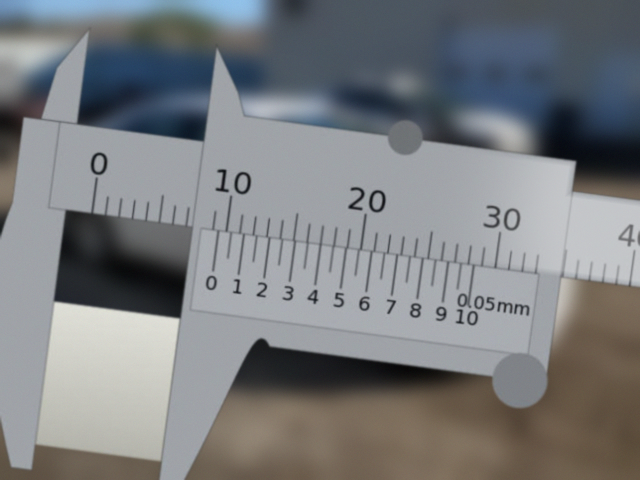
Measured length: 9.4 mm
